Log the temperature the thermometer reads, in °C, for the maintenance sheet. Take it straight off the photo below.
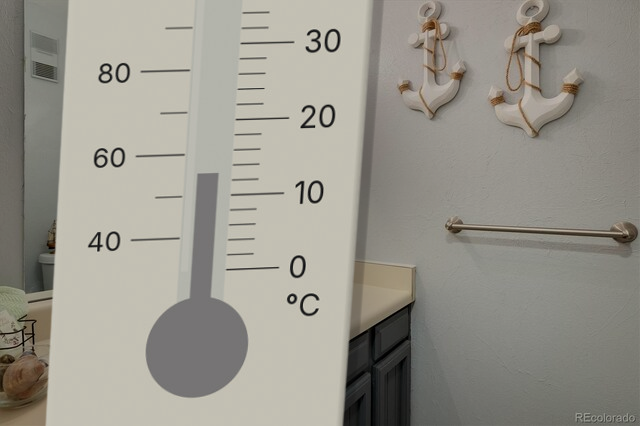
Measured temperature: 13 °C
